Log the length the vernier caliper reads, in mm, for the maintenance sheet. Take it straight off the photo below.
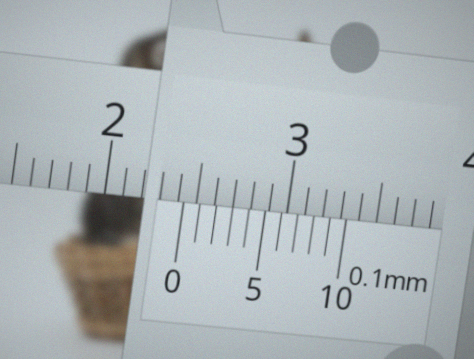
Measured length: 24.3 mm
